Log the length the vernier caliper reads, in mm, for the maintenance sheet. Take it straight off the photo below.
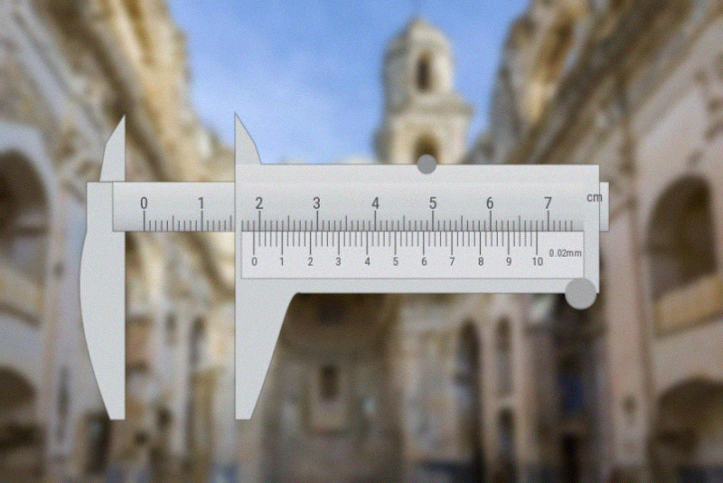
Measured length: 19.0 mm
